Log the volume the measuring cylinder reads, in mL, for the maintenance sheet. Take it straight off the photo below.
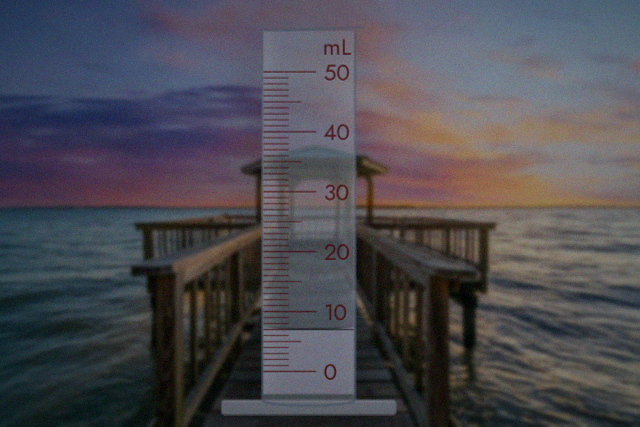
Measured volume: 7 mL
